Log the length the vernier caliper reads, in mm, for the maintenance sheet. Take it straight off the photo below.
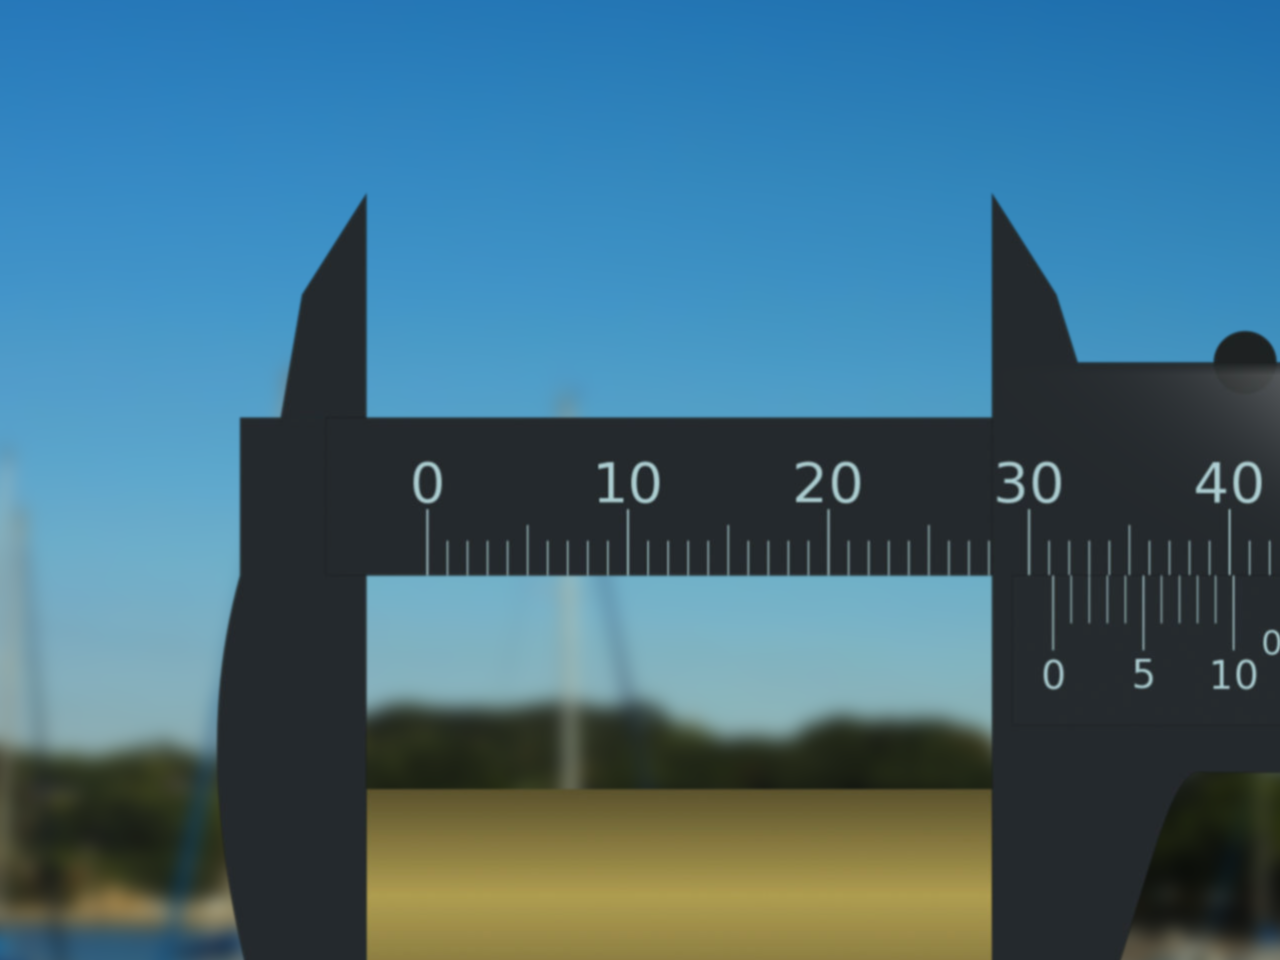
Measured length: 31.2 mm
